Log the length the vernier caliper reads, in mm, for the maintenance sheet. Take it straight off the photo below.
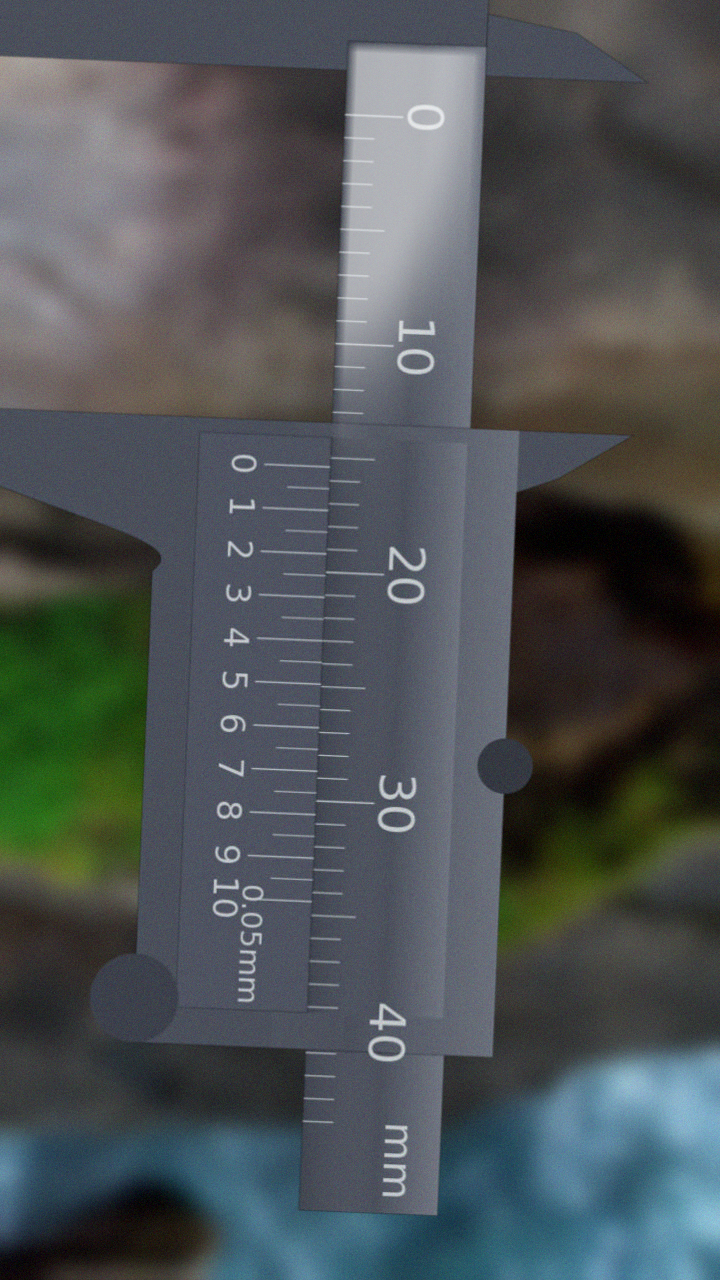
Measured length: 15.4 mm
